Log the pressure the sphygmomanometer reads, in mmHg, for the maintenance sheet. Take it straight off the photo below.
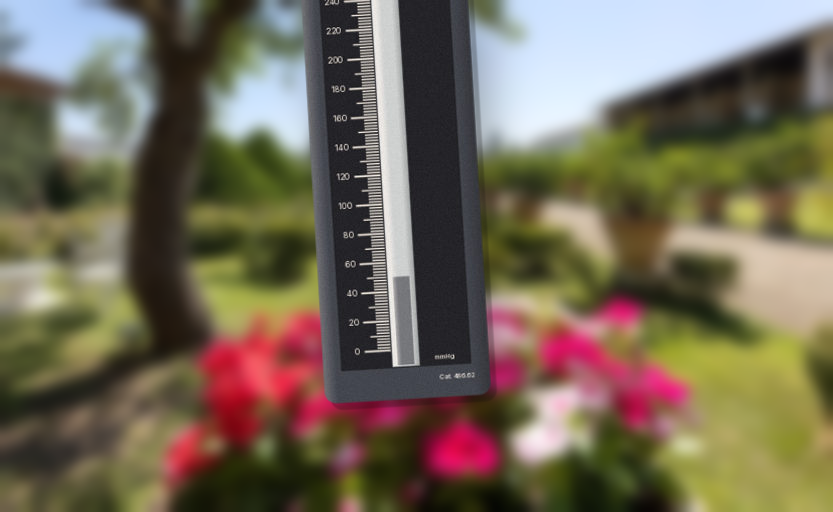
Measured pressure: 50 mmHg
